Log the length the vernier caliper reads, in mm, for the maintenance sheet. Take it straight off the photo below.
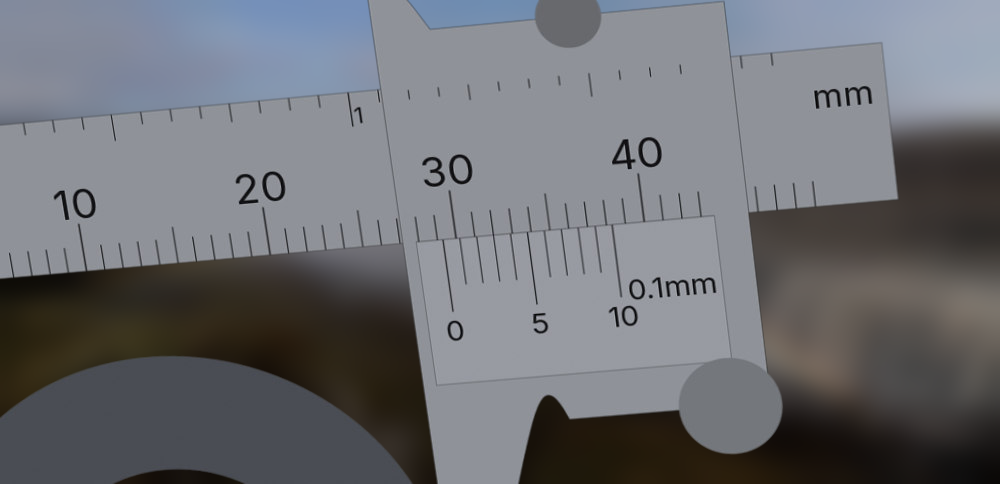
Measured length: 29.3 mm
